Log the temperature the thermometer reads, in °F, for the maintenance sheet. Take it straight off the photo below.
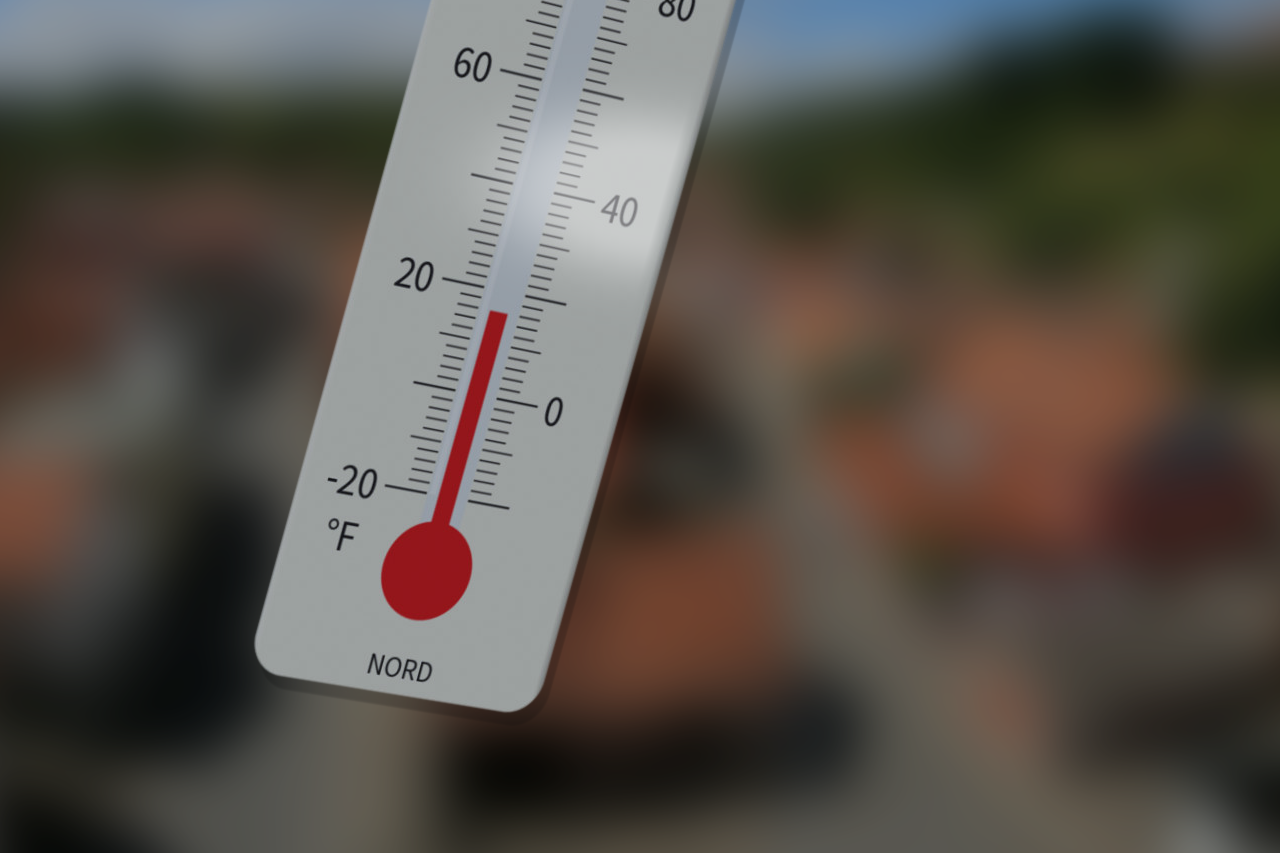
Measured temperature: 16 °F
